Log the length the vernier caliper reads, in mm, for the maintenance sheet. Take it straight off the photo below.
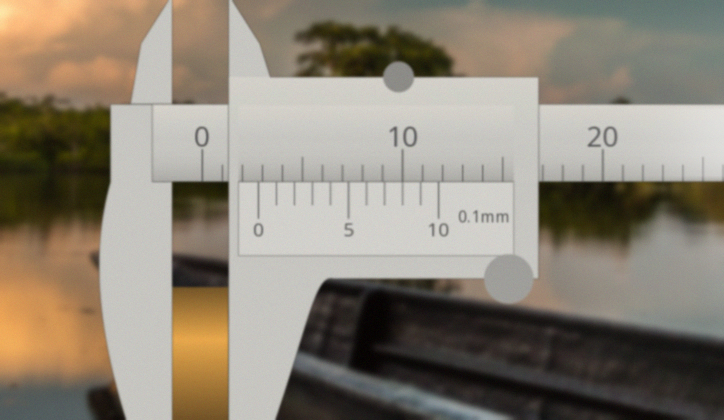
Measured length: 2.8 mm
